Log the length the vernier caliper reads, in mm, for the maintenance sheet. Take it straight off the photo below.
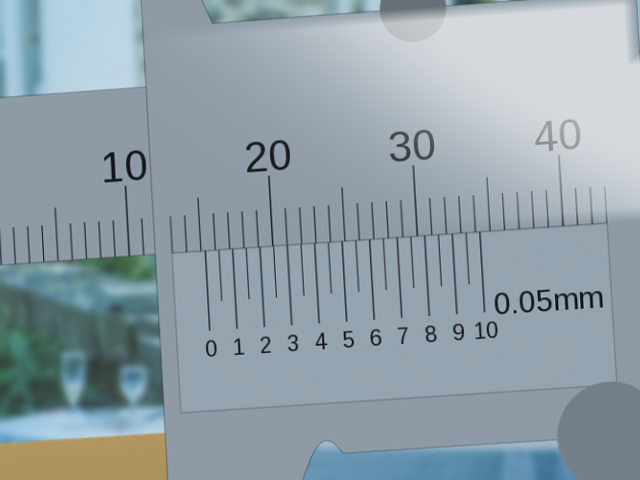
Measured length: 15.3 mm
